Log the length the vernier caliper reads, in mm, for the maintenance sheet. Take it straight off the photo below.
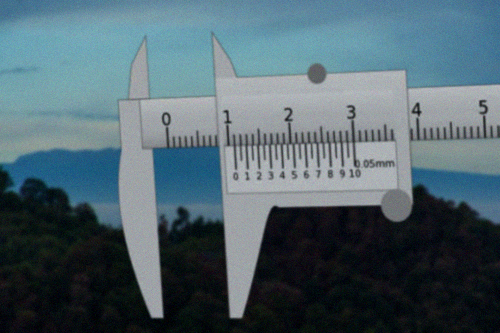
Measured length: 11.0 mm
